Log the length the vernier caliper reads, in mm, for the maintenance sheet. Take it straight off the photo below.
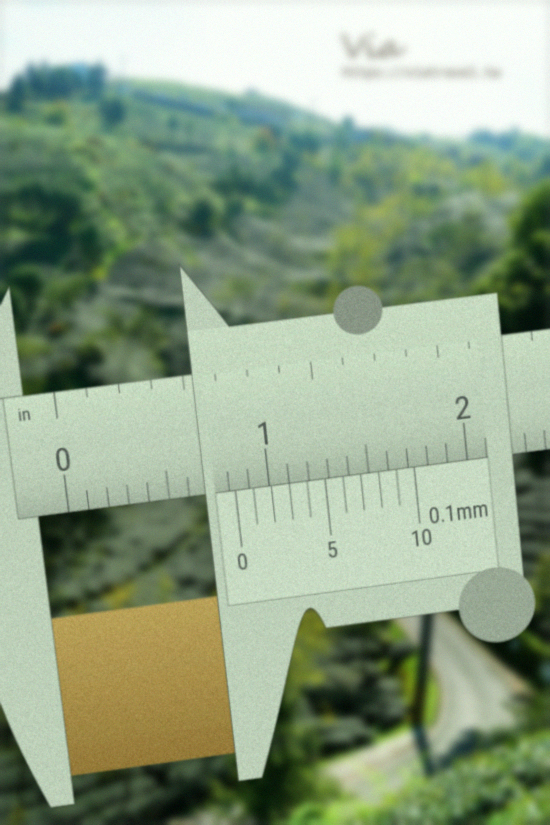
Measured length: 8.3 mm
